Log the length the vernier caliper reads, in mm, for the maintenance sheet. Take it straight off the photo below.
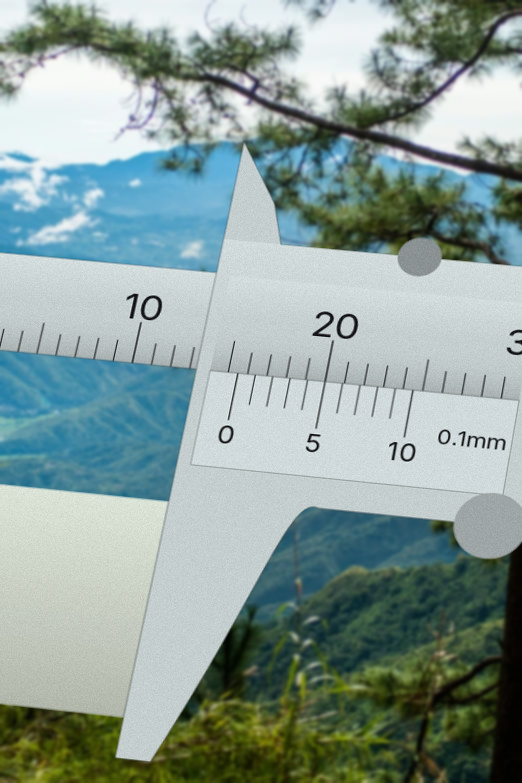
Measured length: 15.5 mm
